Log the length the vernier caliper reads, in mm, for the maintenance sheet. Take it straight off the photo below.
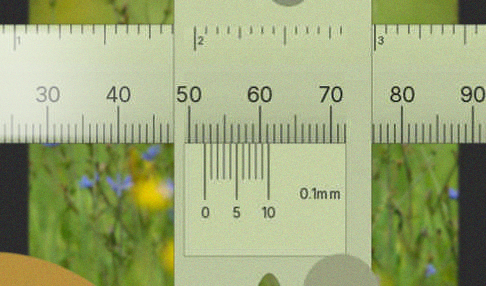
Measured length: 52.2 mm
